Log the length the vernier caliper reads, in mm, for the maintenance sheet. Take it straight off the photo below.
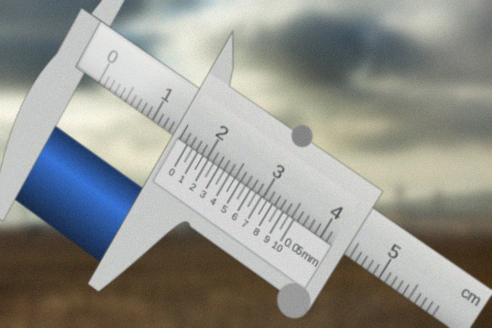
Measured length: 16.4 mm
